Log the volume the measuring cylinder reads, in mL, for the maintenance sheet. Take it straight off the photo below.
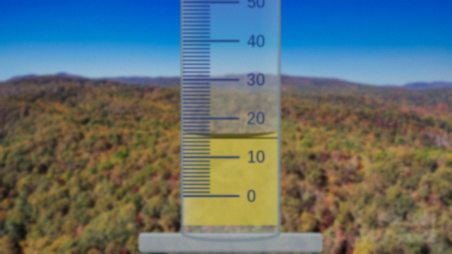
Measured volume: 15 mL
